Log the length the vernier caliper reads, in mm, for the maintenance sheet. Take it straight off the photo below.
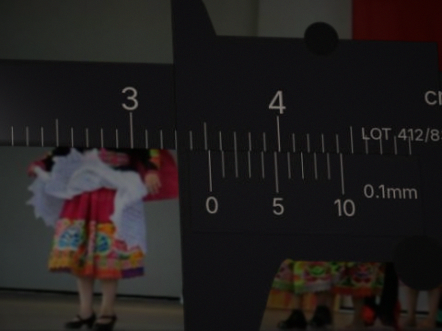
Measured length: 35.2 mm
